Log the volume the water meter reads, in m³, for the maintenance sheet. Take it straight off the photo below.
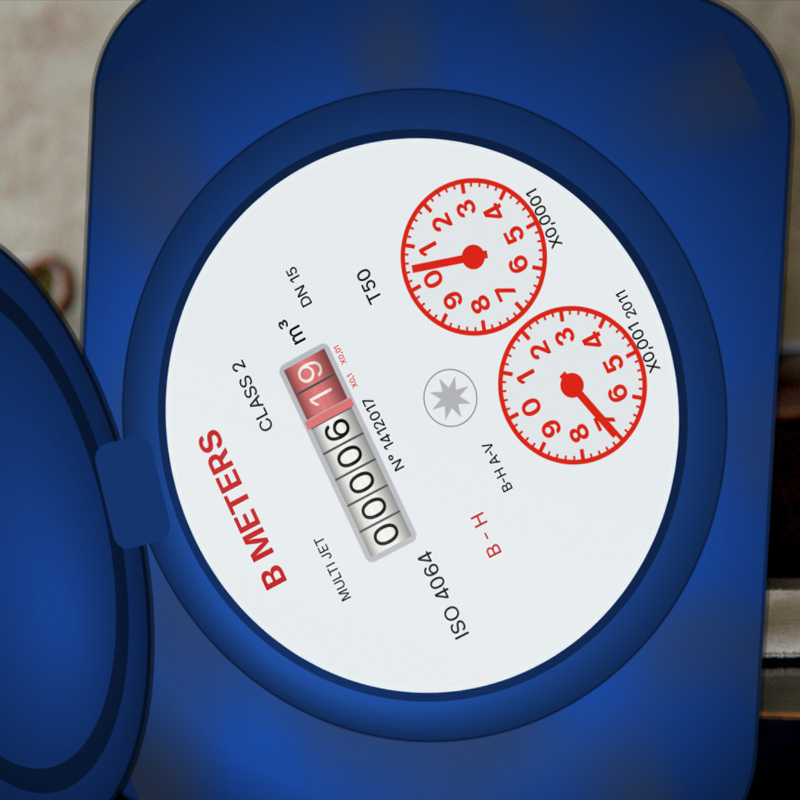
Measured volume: 6.1970 m³
